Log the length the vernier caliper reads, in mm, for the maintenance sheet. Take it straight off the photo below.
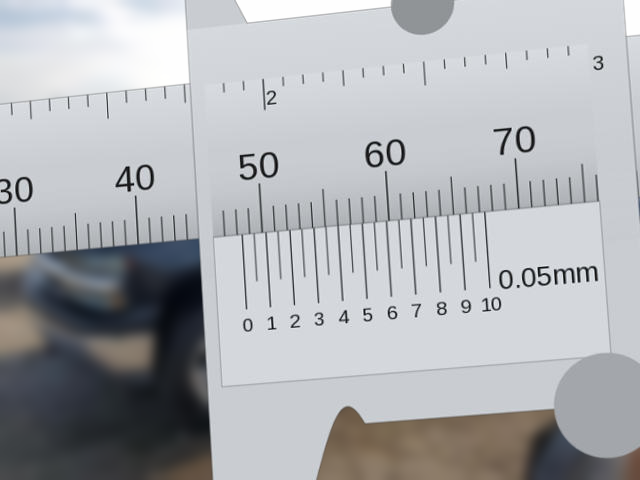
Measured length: 48.4 mm
